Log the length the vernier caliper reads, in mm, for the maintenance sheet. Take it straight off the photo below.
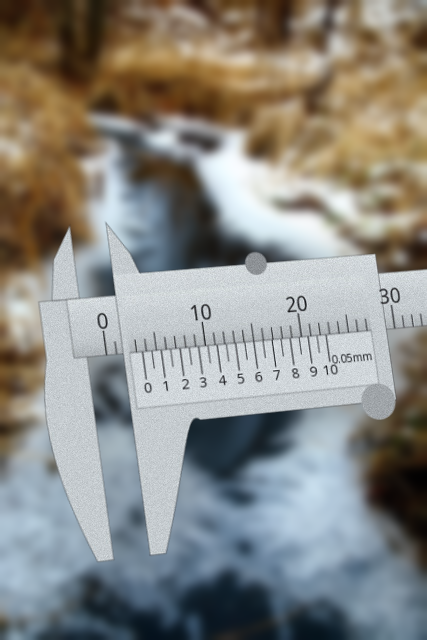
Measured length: 3.6 mm
